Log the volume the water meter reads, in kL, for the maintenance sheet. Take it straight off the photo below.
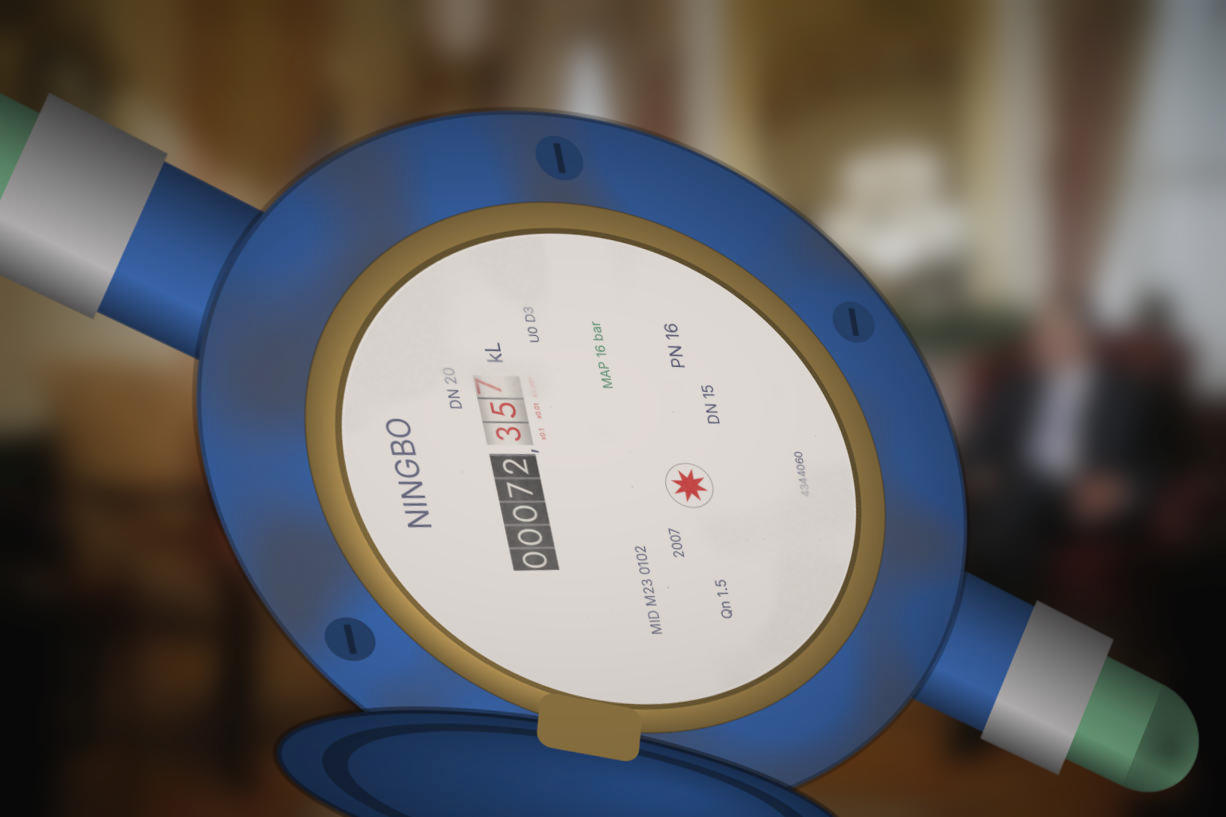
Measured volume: 72.357 kL
